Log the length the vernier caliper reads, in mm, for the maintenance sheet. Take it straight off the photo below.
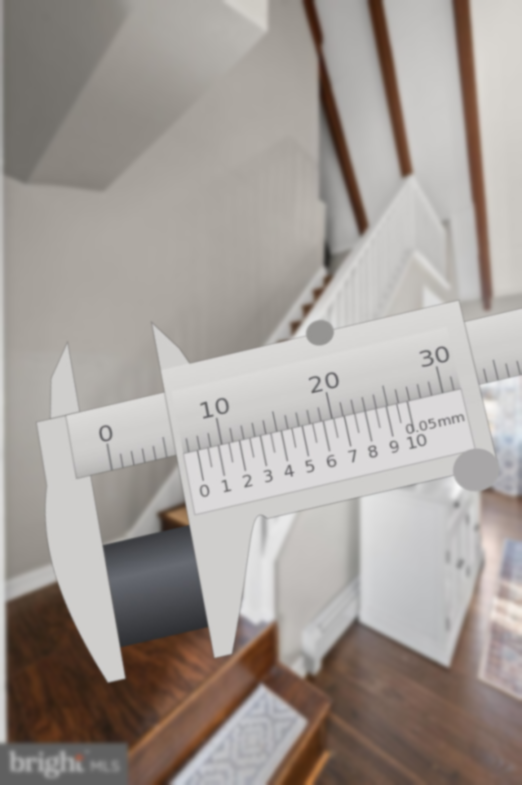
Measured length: 7.8 mm
